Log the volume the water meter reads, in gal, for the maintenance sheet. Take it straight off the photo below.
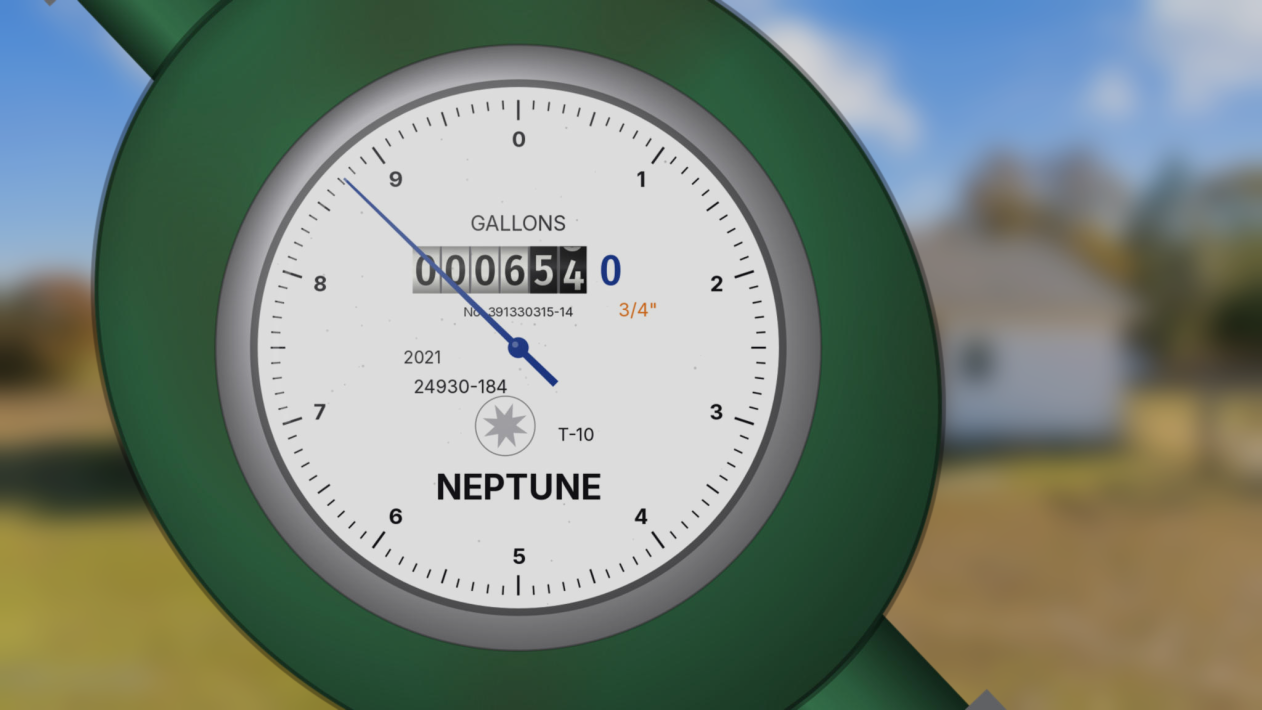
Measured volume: 6538.7 gal
